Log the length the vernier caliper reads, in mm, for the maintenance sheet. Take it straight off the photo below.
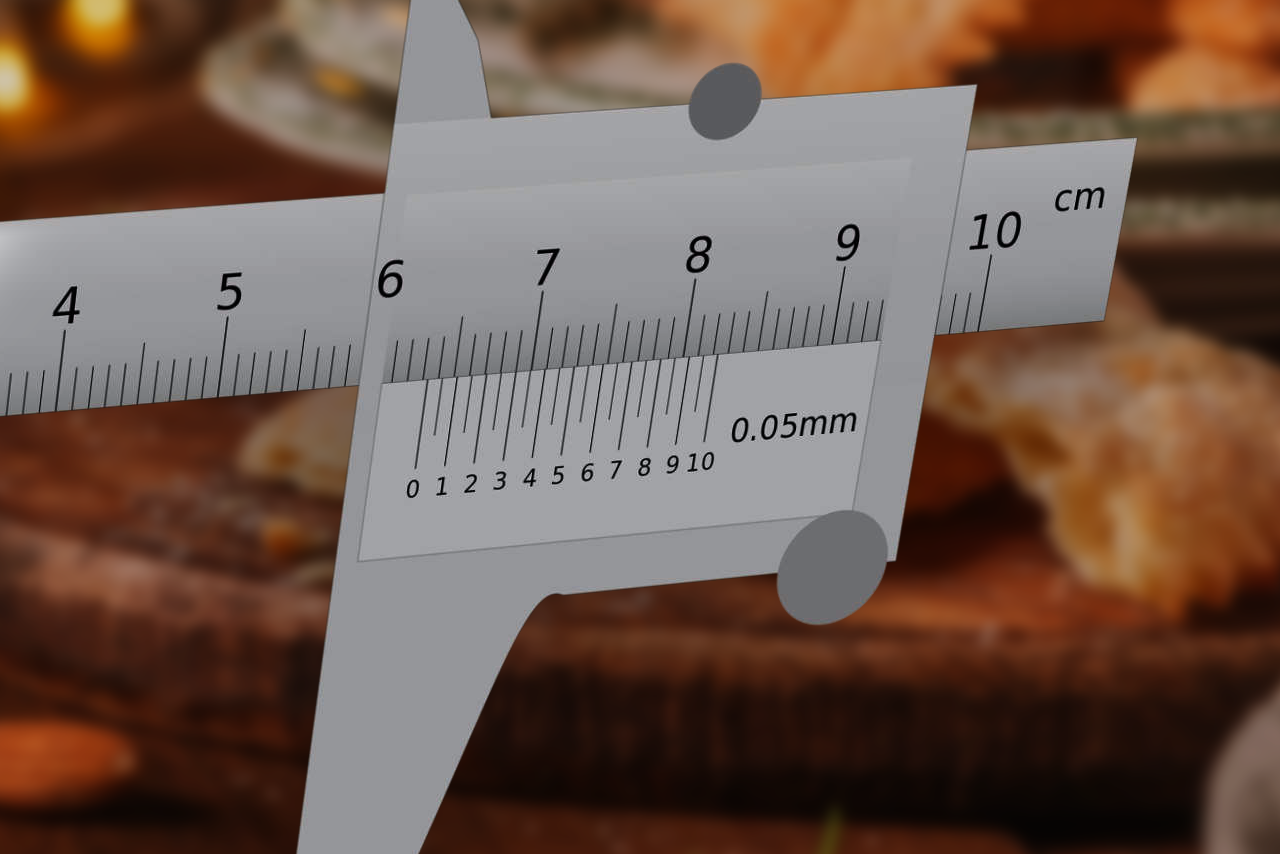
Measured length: 63.3 mm
